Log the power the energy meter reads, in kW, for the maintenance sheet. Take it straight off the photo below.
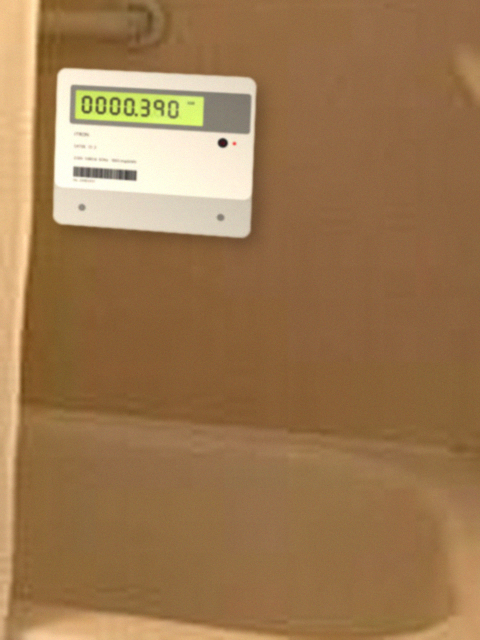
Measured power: 0.390 kW
